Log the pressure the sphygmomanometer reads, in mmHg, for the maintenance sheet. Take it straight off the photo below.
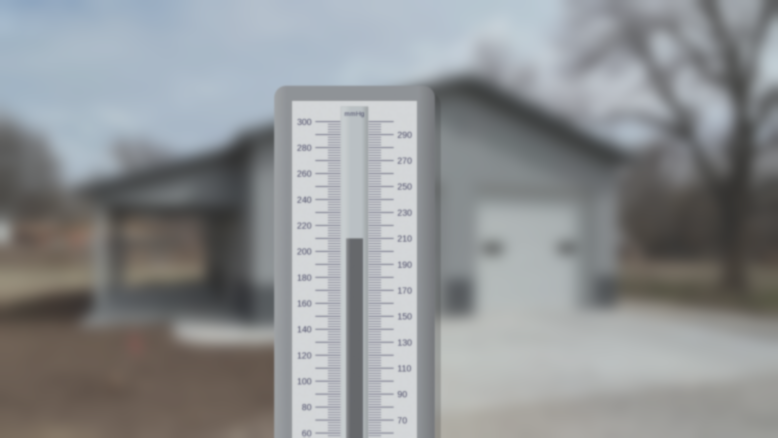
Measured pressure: 210 mmHg
